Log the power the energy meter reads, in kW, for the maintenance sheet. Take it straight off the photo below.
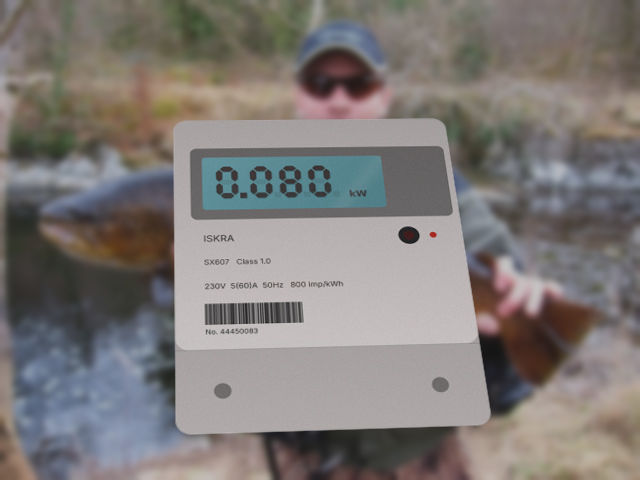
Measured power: 0.080 kW
